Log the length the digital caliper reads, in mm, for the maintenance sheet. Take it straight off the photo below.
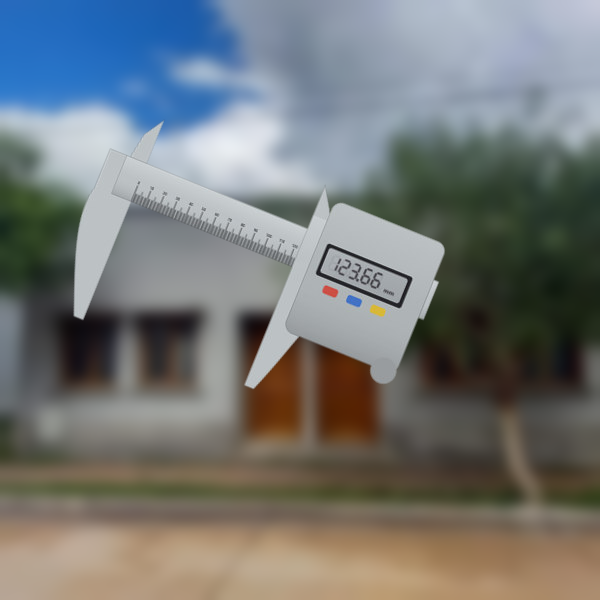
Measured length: 123.66 mm
